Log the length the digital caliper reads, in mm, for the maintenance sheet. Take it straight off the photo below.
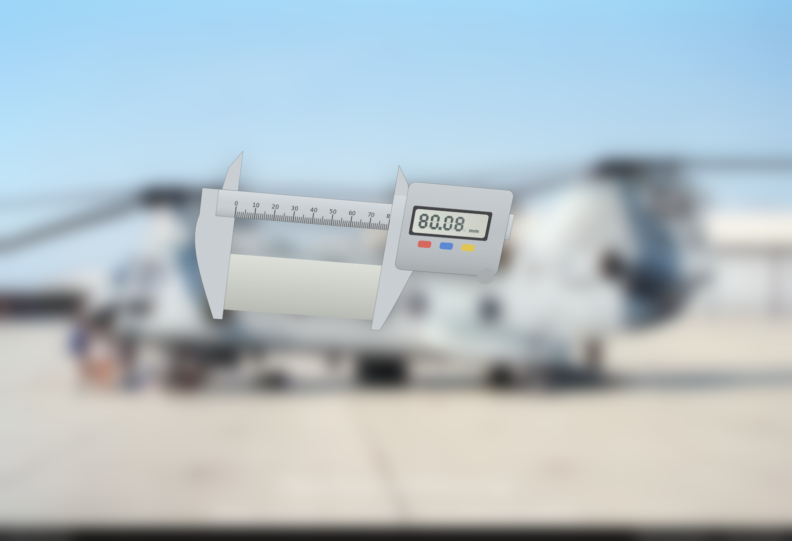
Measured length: 80.08 mm
